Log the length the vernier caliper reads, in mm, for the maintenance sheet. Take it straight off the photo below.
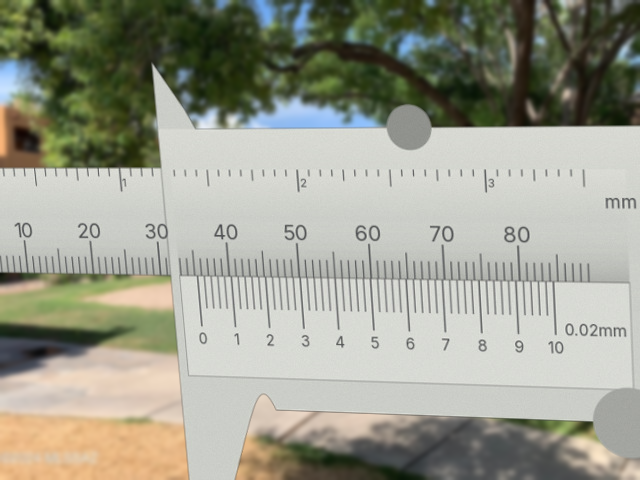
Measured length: 35.4 mm
